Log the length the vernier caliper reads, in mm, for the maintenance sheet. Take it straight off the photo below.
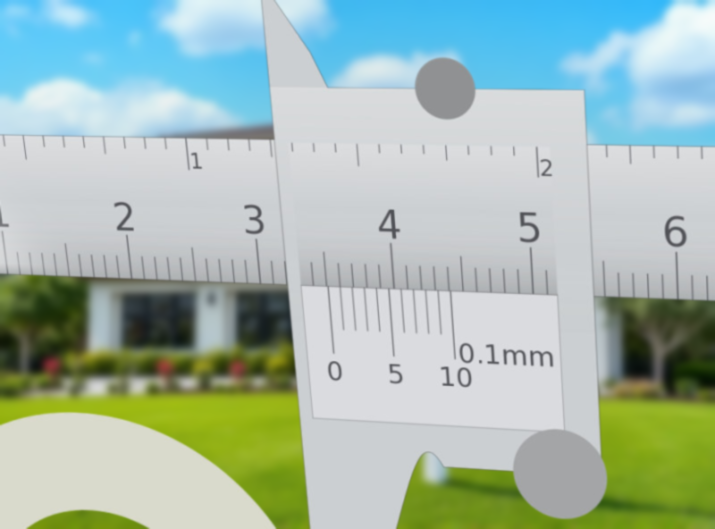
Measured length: 35.1 mm
